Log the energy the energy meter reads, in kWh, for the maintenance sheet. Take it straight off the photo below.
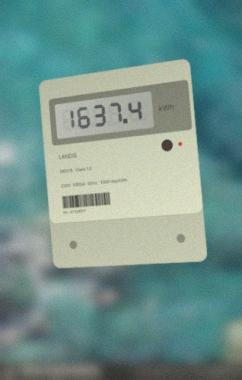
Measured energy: 1637.4 kWh
